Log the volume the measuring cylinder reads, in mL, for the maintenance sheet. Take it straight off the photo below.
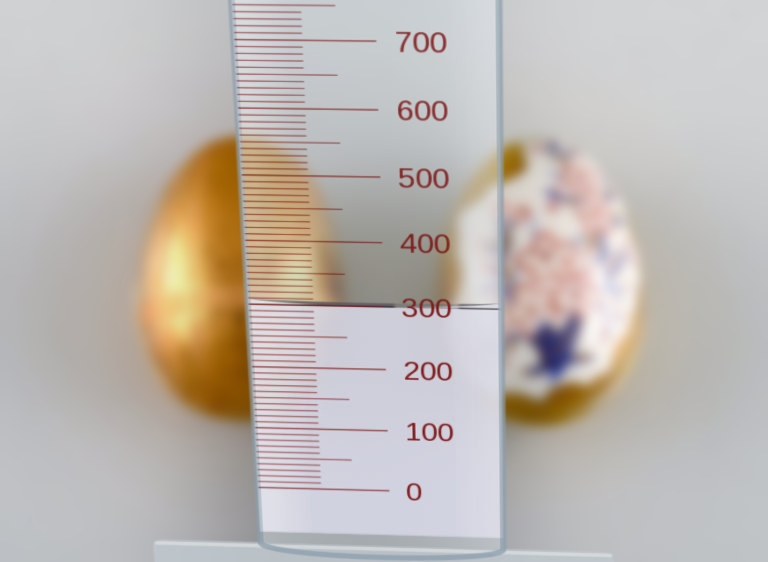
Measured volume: 300 mL
